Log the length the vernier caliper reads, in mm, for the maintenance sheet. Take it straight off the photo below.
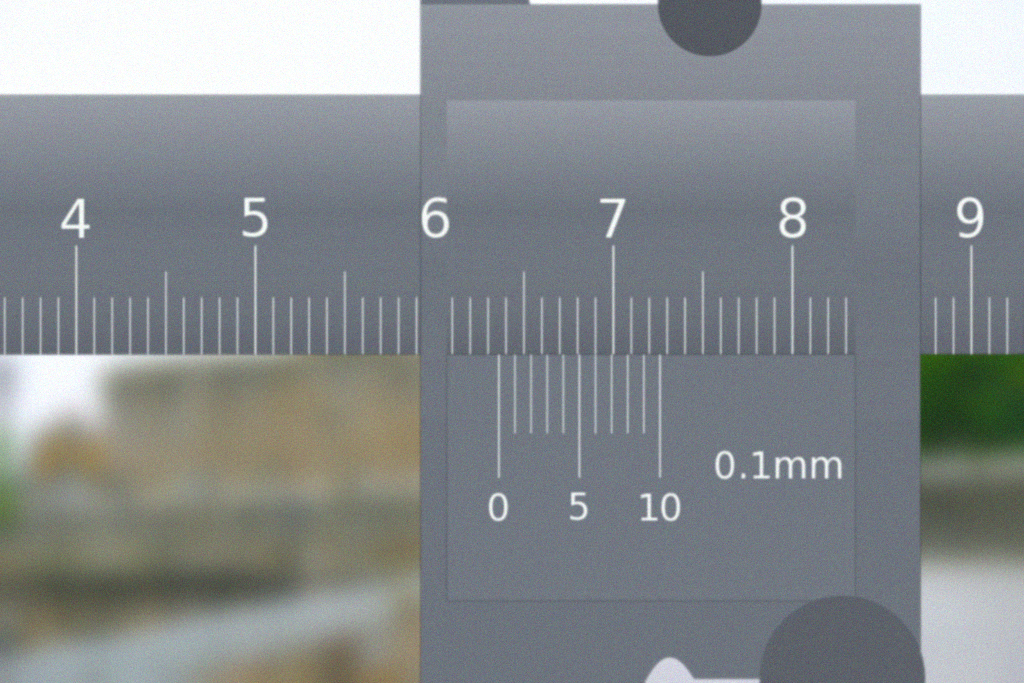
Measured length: 63.6 mm
